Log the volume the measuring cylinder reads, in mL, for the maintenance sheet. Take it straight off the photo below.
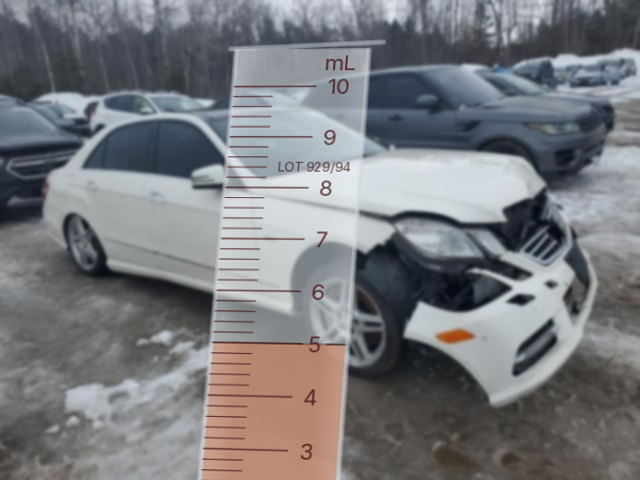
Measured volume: 5 mL
